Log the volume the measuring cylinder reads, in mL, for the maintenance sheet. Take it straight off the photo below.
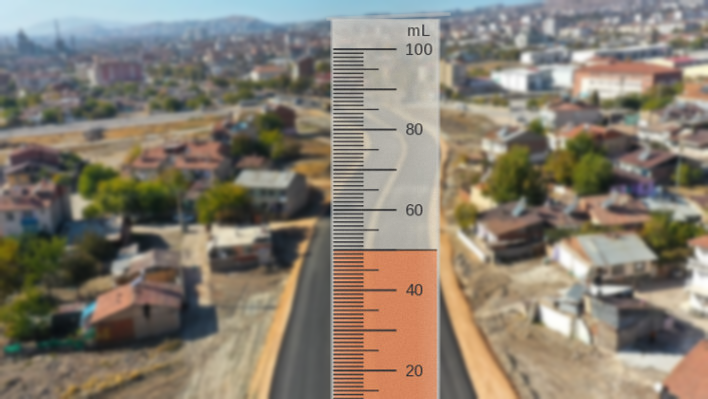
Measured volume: 50 mL
